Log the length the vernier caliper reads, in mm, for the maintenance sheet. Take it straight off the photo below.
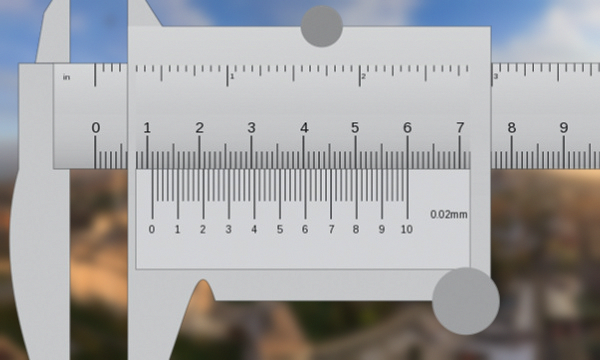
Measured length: 11.0 mm
